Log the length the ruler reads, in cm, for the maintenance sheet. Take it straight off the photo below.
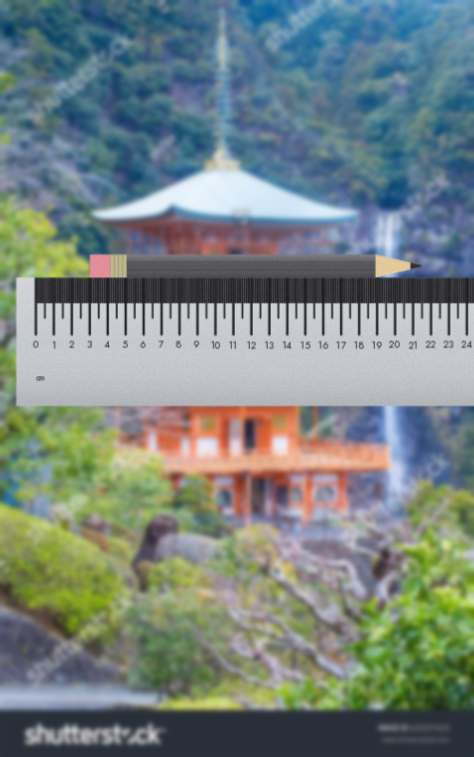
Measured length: 18.5 cm
